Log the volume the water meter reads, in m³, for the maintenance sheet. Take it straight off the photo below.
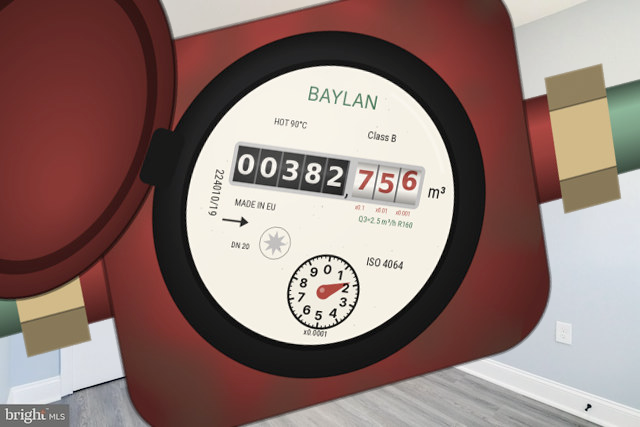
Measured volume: 382.7561 m³
